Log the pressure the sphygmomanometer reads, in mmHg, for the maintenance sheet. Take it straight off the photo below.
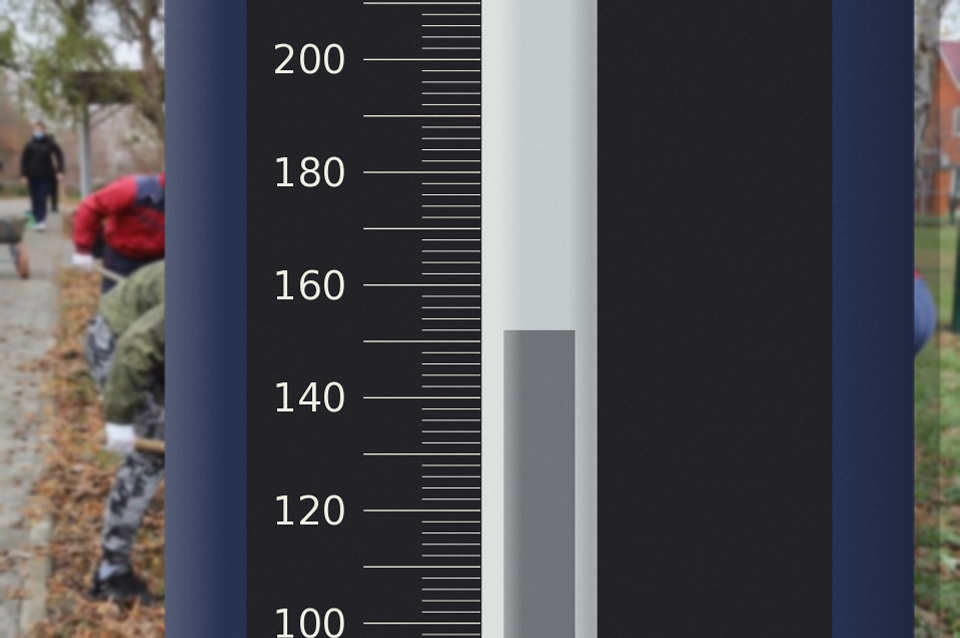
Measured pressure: 152 mmHg
